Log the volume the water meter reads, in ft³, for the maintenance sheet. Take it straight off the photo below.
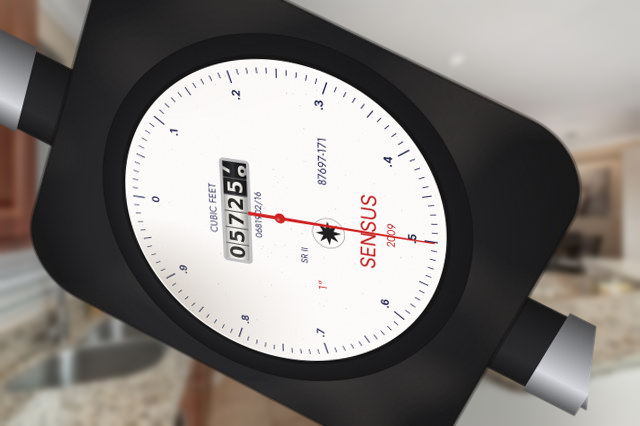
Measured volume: 57257.50 ft³
